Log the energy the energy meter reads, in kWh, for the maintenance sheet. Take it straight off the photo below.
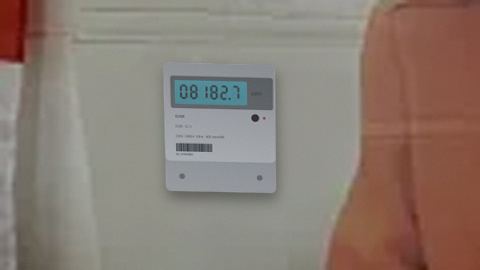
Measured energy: 8182.7 kWh
